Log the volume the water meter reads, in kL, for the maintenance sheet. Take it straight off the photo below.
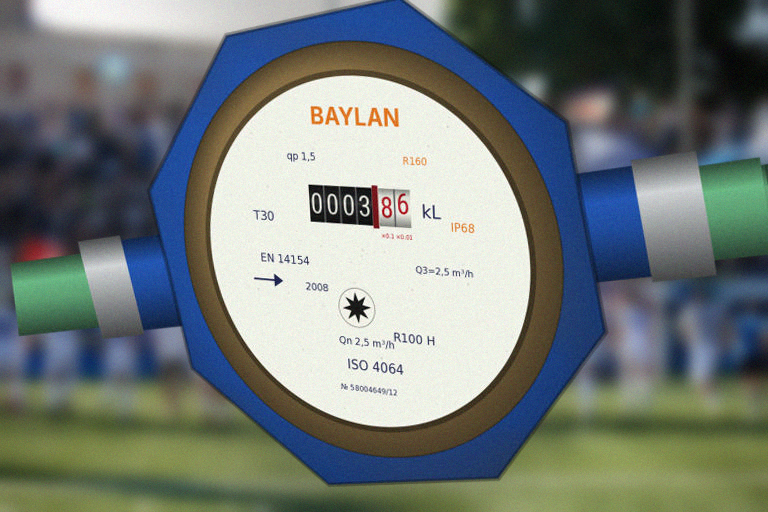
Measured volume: 3.86 kL
